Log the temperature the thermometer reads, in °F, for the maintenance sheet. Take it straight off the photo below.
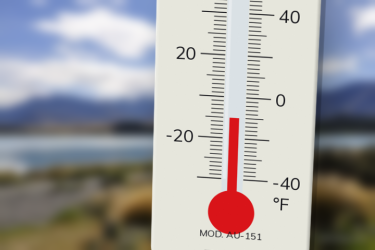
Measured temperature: -10 °F
